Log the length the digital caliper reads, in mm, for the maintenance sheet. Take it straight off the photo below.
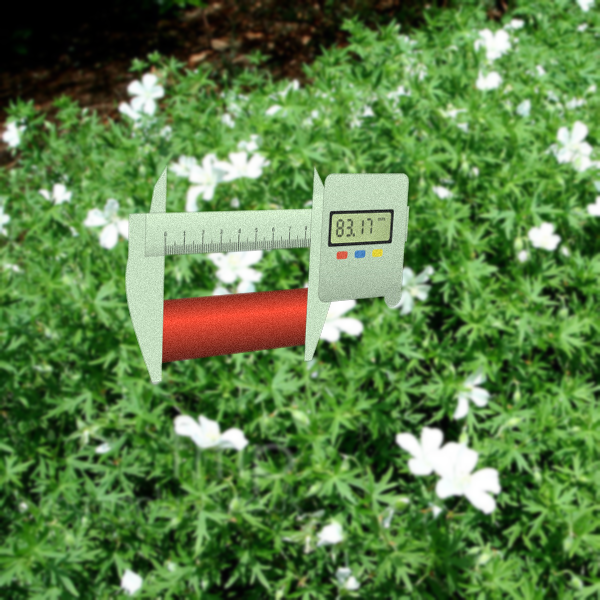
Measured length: 83.17 mm
